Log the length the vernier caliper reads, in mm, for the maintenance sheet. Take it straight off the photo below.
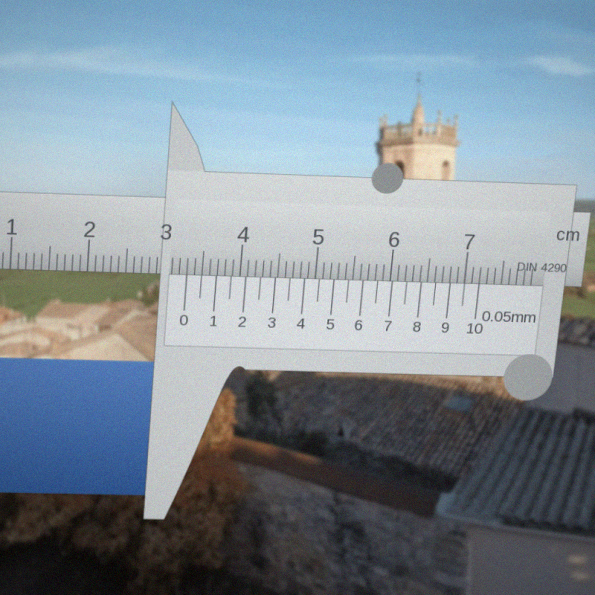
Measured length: 33.0 mm
